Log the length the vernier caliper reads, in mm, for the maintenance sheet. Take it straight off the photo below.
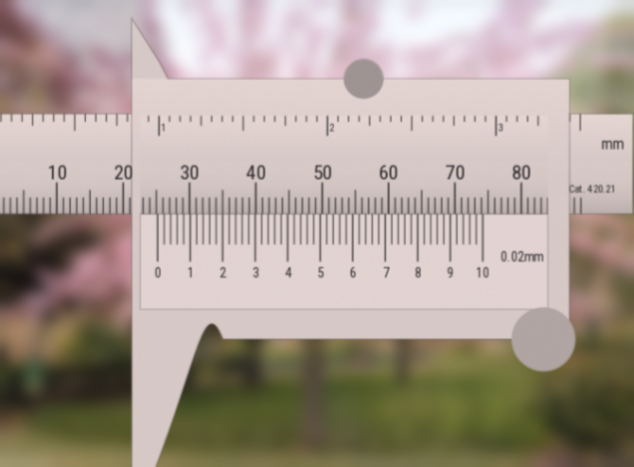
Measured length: 25.2 mm
